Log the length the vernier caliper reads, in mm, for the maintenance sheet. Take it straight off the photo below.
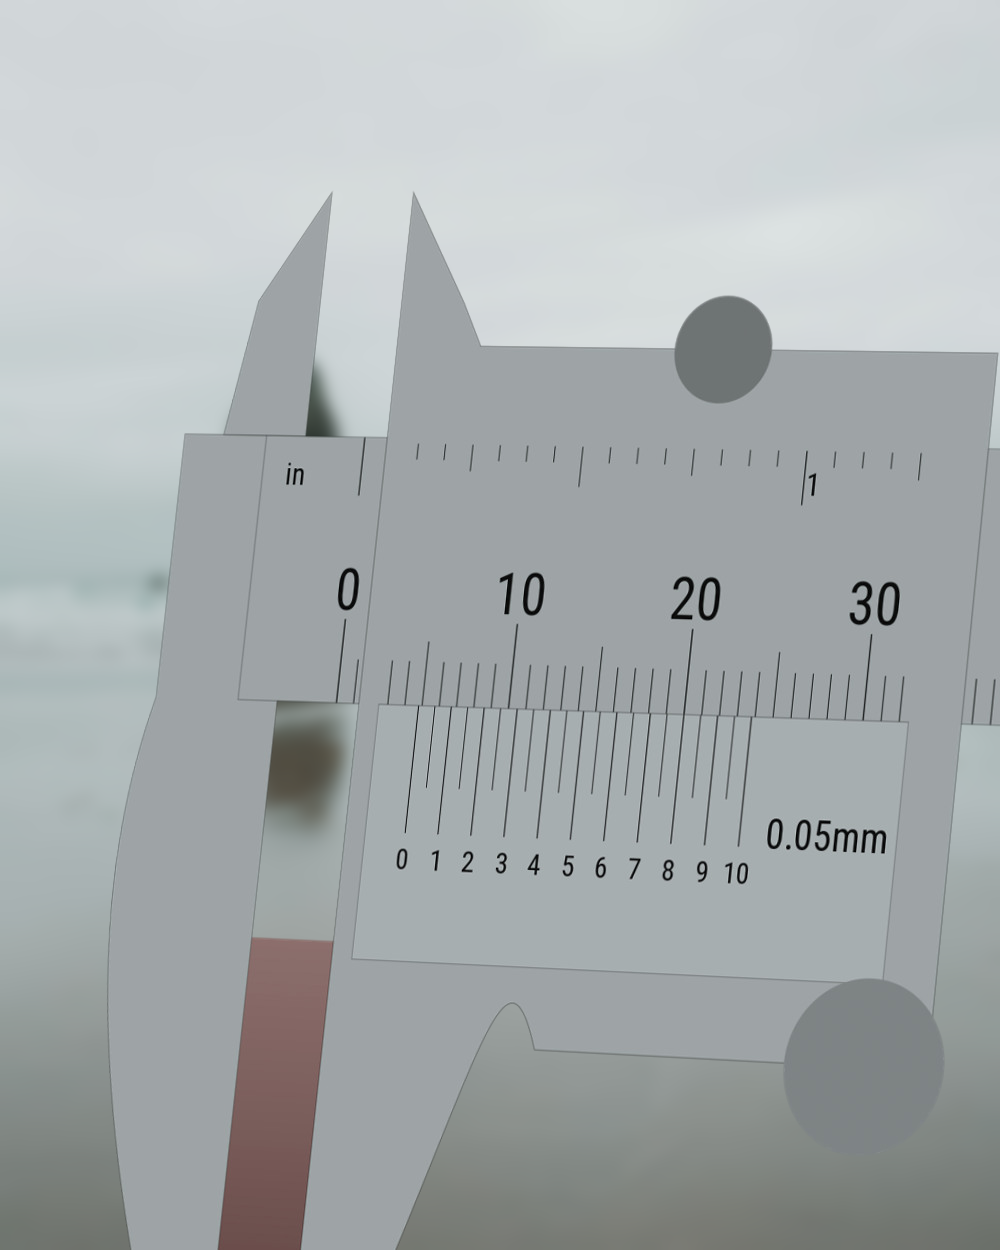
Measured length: 4.8 mm
